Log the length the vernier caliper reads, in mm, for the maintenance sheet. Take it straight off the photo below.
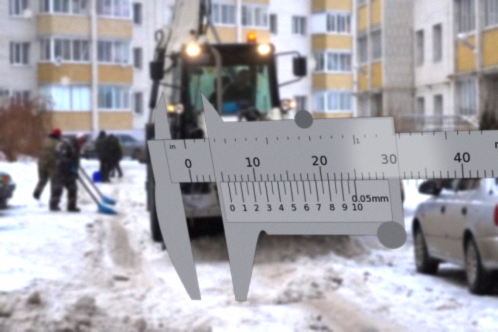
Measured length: 5.8 mm
